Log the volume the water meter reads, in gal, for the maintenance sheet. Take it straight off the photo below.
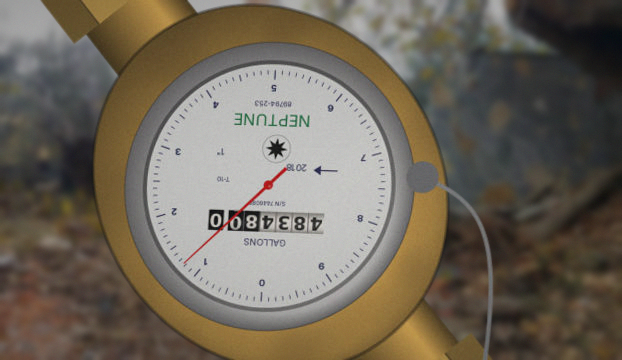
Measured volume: 4834801.2 gal
